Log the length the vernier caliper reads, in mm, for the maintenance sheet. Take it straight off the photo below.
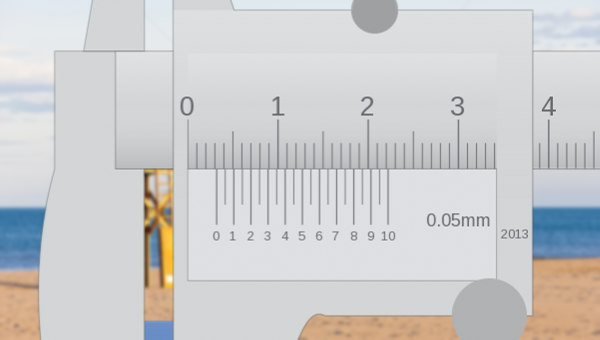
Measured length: 3.2 mm
